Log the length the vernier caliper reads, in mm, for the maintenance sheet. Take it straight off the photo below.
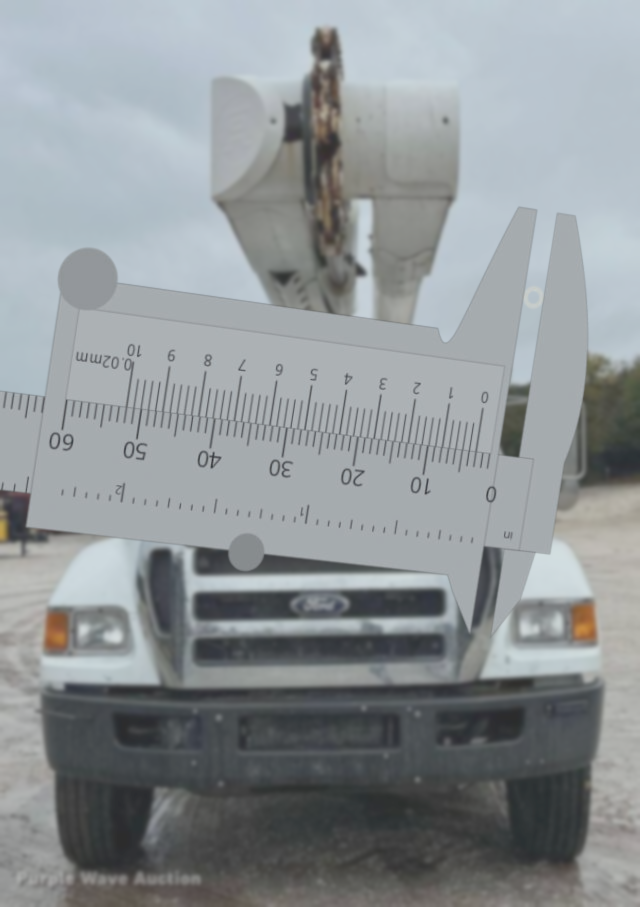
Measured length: 3.0 mm
